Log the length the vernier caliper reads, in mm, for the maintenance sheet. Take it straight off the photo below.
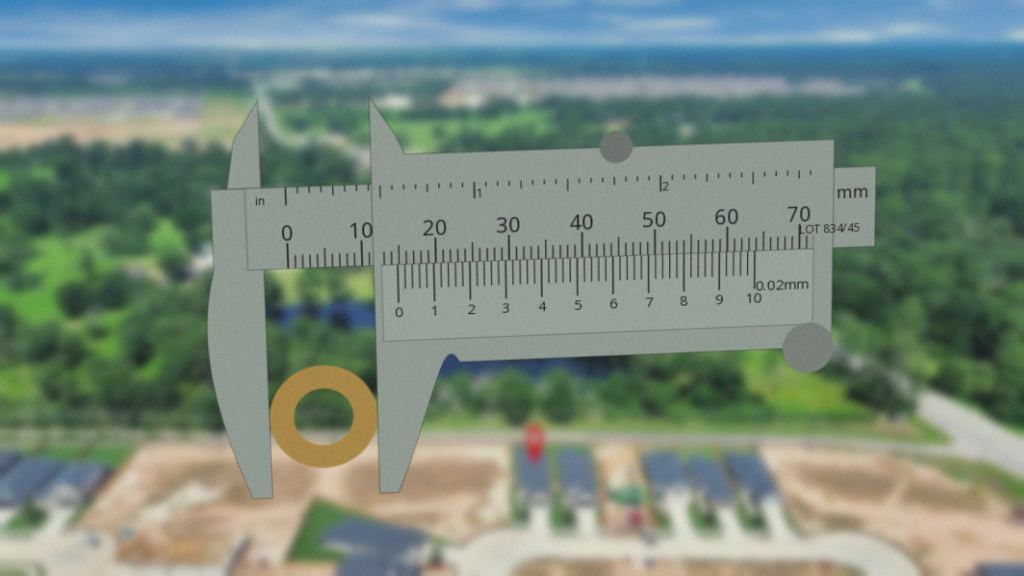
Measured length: 14.8 mm
